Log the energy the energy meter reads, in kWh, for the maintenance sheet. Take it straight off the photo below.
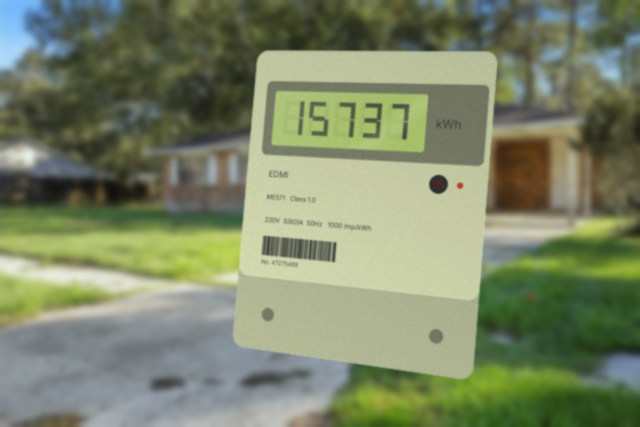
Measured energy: 15737 kWh
